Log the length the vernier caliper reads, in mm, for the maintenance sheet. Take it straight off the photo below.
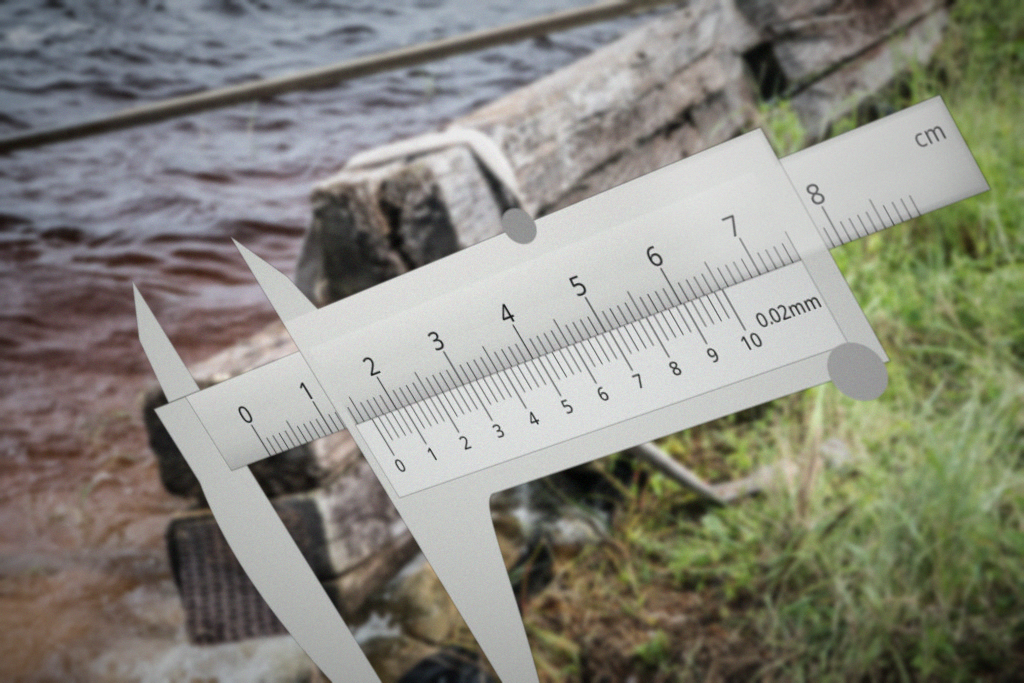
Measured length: 16.2 mm
